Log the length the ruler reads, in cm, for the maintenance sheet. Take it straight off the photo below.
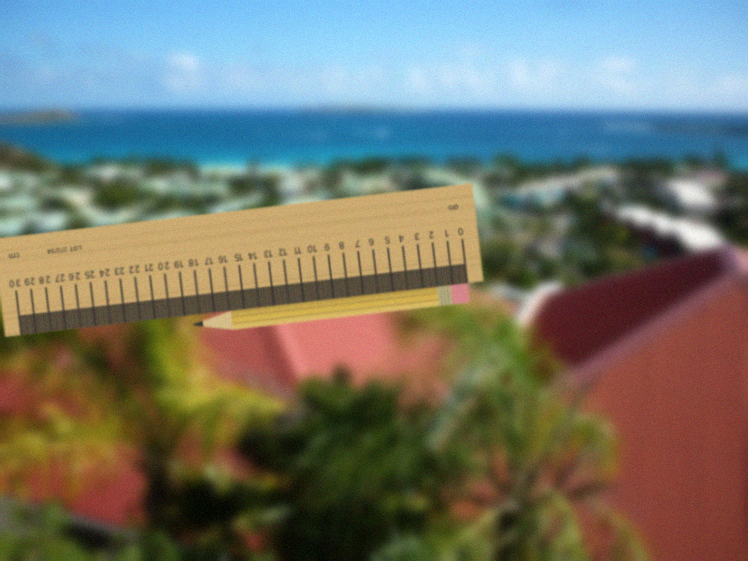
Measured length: 18.5 cm
